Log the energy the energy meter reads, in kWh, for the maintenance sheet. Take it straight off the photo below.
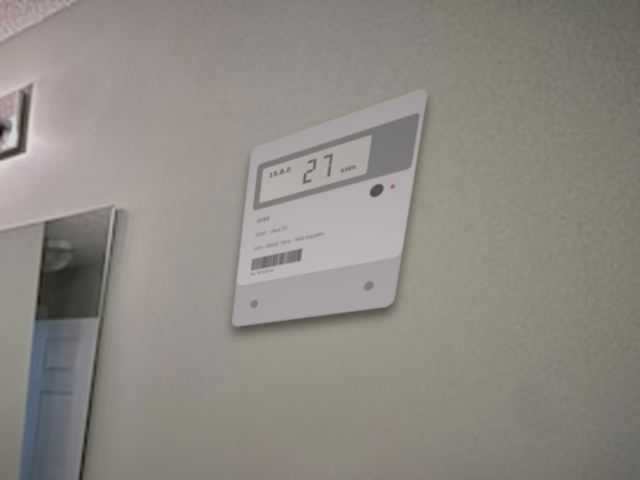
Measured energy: 27 kWh
